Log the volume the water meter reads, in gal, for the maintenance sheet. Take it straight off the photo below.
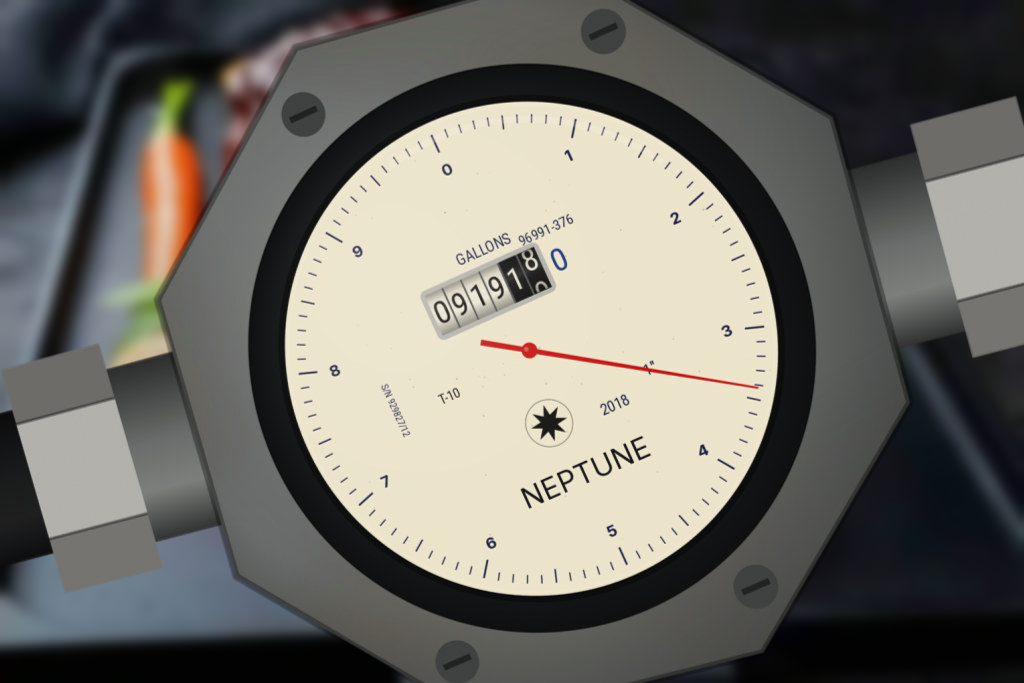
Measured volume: 919183.4 gal
